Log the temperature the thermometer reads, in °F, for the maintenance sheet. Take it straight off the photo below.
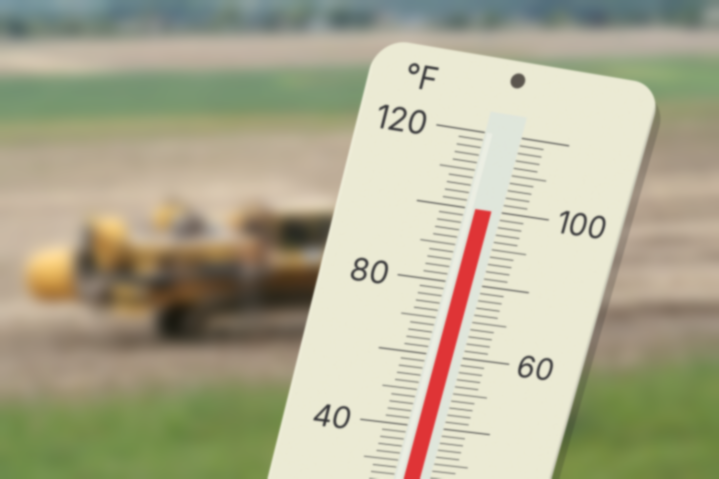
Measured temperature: 100 °F
